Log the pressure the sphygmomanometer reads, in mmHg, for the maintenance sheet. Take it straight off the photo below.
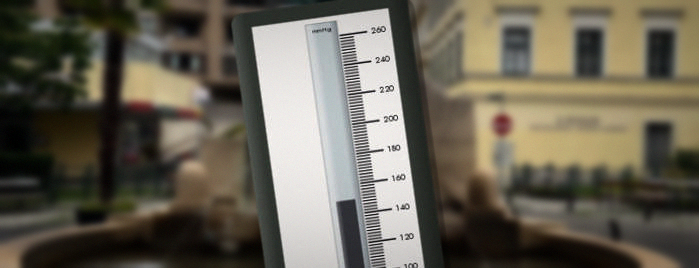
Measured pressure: 150 mmHg
